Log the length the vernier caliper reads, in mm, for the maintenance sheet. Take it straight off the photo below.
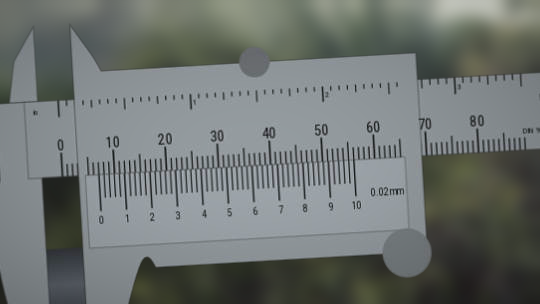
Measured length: 7.0 mm
